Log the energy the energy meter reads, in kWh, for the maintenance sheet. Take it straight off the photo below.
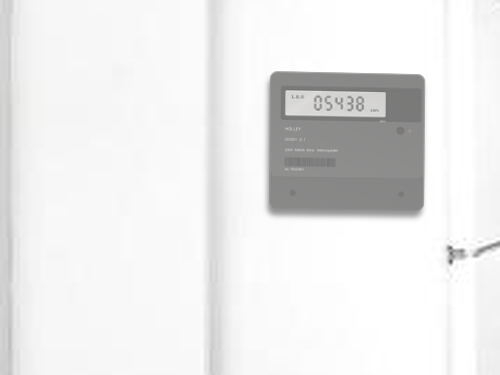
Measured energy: 5438 kWh
